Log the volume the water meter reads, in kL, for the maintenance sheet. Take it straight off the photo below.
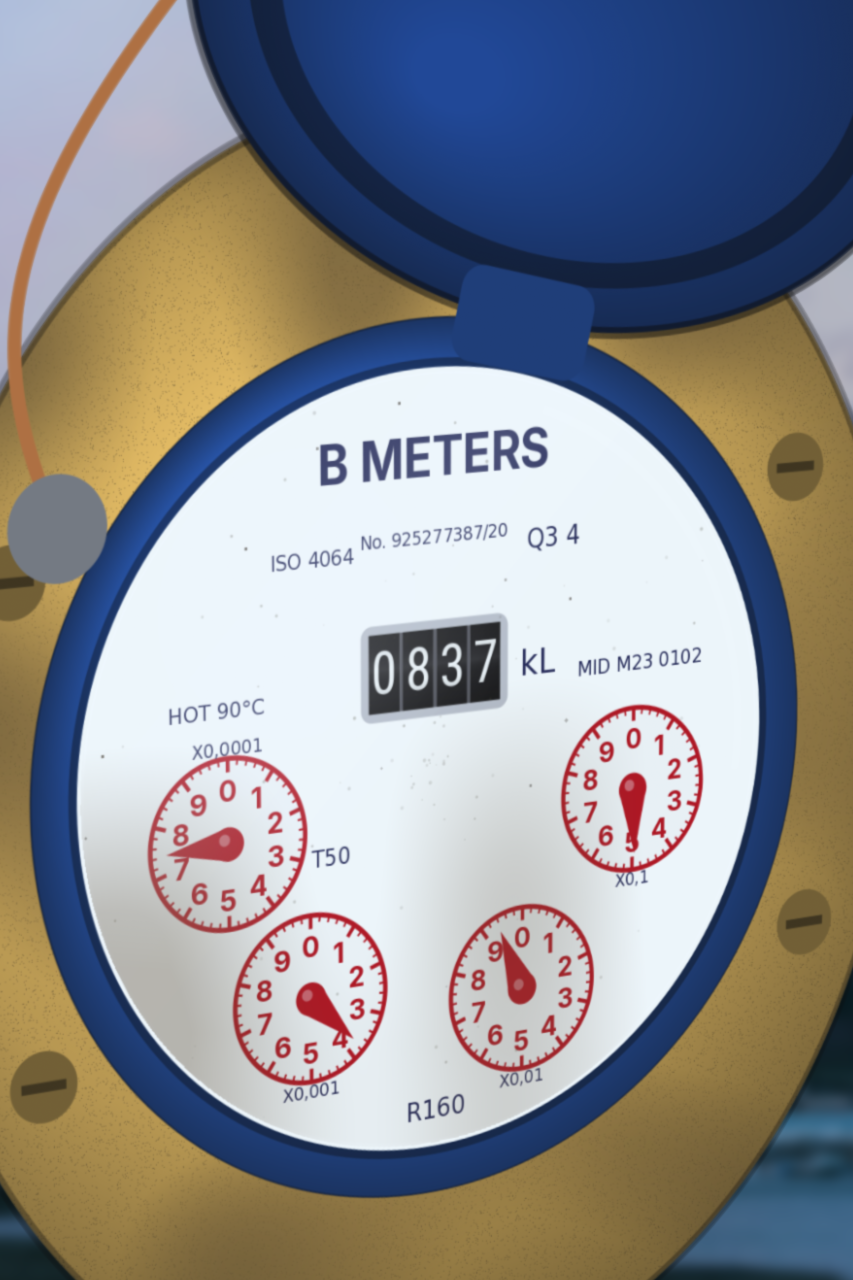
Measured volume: 837.4937 kL
